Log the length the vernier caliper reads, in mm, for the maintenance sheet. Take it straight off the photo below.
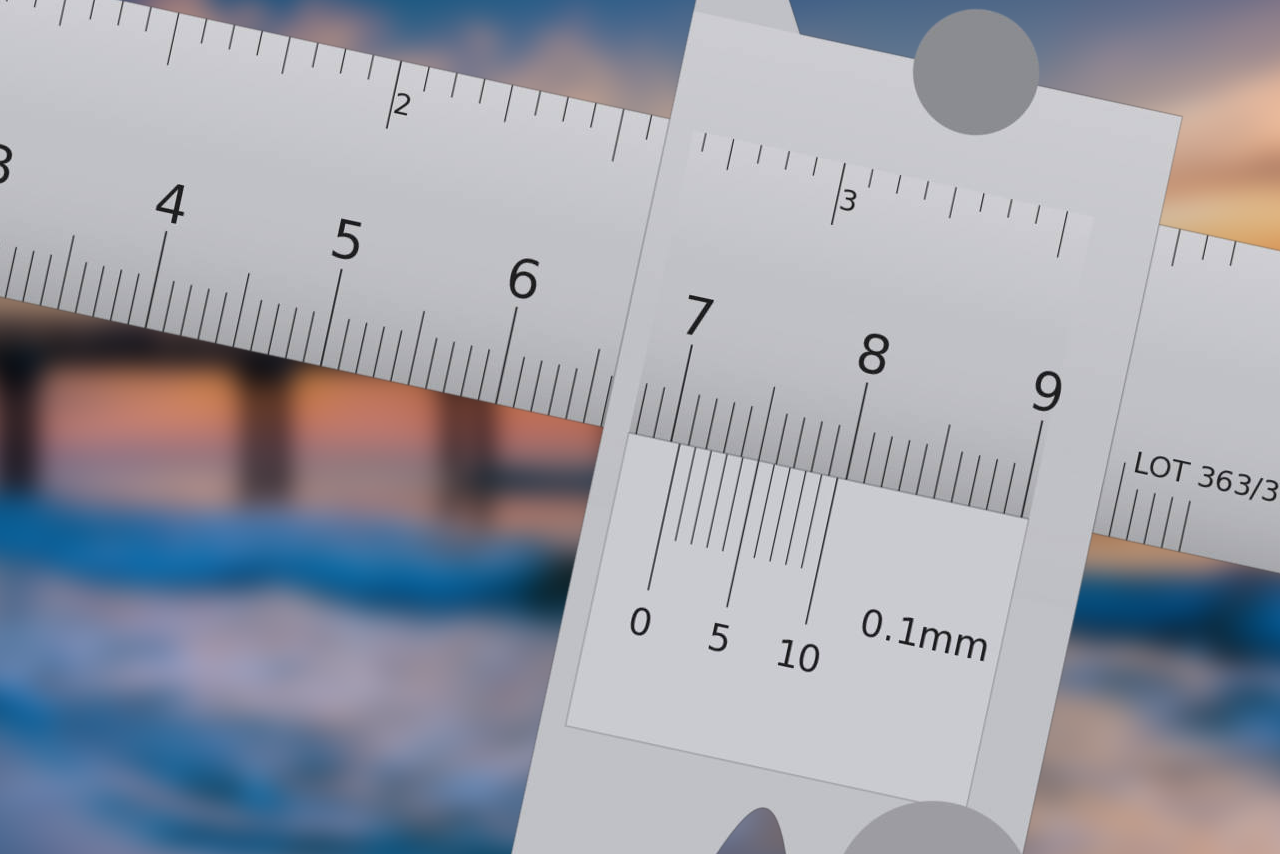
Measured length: 70.5 mm
